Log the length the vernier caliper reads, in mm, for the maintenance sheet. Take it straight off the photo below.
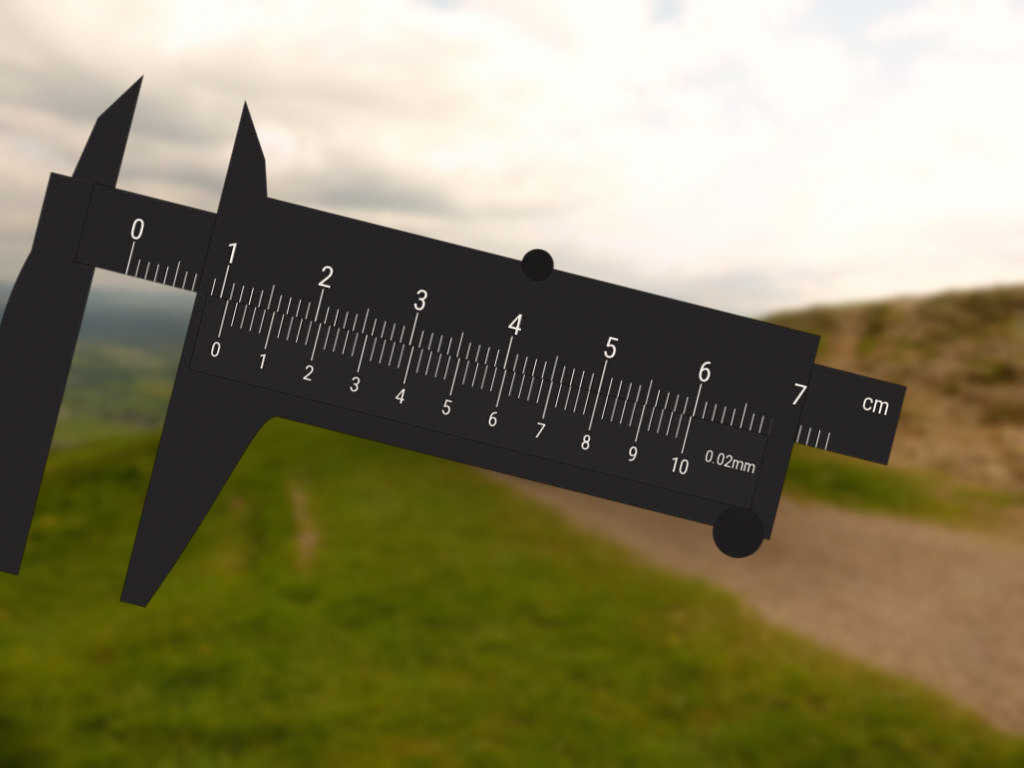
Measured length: 10.8 mm
